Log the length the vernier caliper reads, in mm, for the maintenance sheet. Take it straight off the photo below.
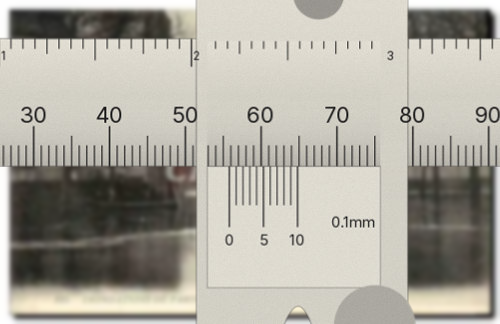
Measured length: 55.8 mm
